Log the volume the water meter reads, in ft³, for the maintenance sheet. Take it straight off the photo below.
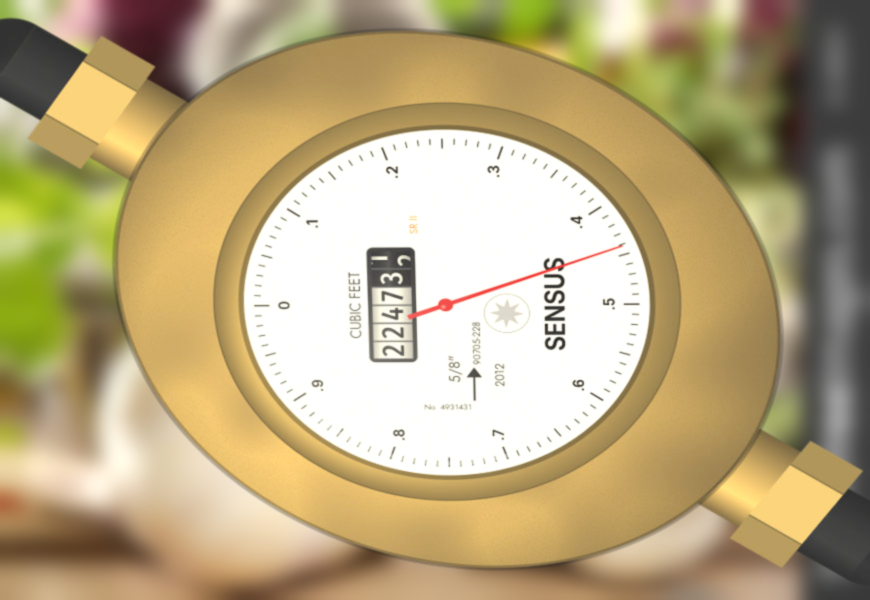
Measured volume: 224731.44 ft³
